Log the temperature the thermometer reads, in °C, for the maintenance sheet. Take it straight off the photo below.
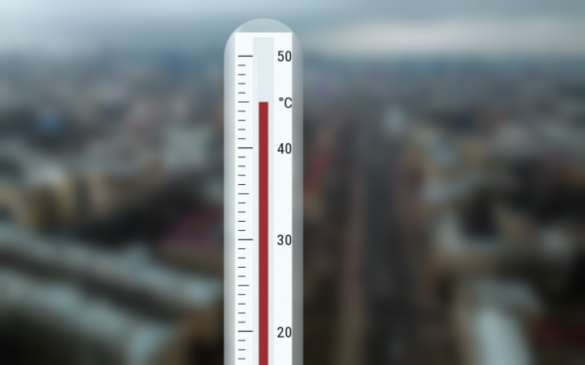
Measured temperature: 45 °C
